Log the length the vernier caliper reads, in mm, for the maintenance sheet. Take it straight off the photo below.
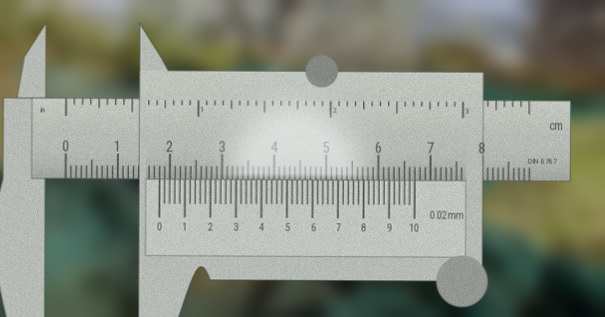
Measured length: 18.0 mm
